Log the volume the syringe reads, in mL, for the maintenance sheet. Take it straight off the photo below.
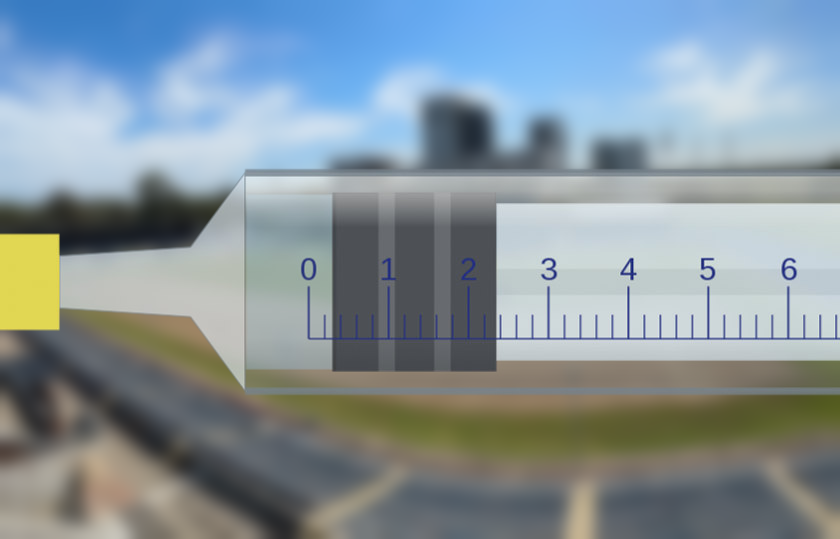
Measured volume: 0.3 mL
